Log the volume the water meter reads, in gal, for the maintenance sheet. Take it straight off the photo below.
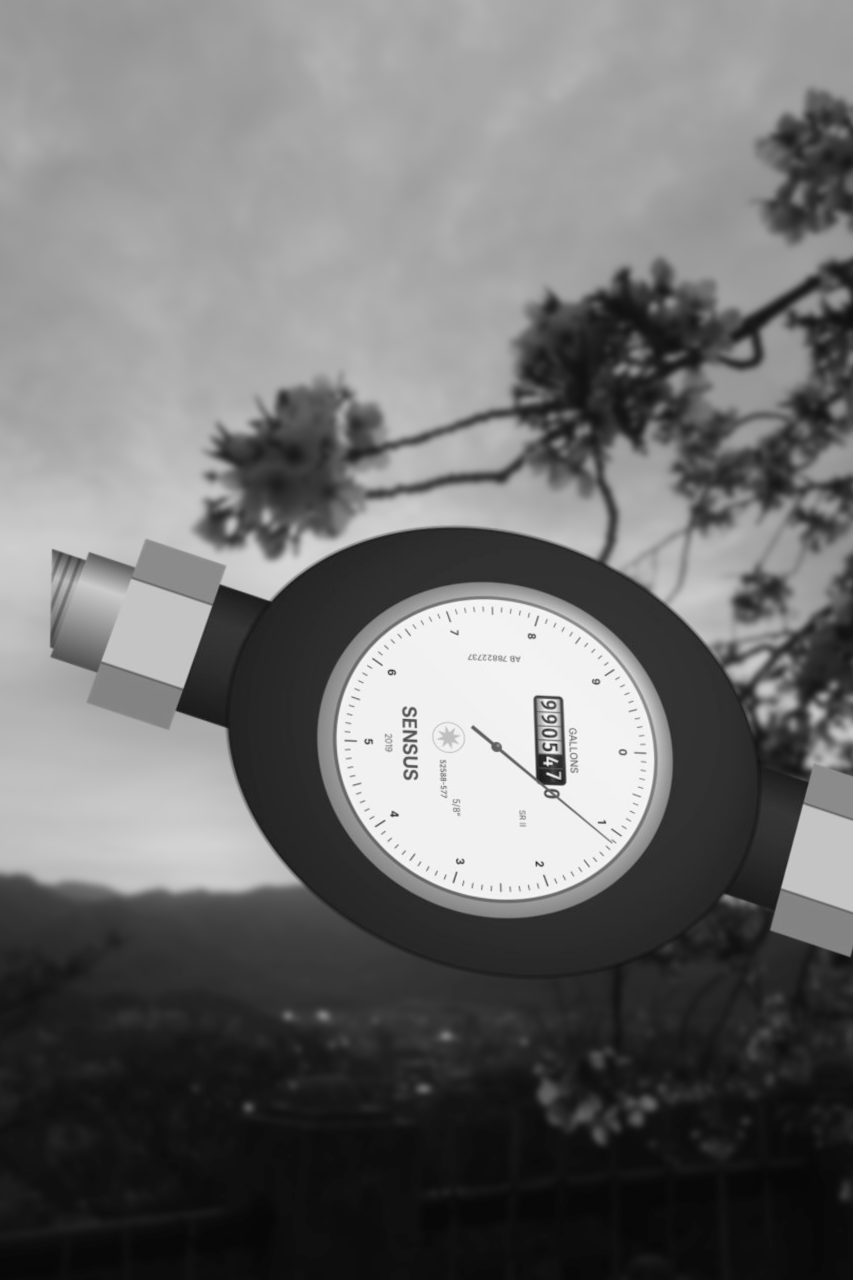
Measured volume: 9905471.1 gal
